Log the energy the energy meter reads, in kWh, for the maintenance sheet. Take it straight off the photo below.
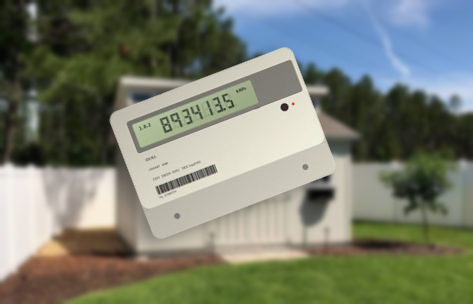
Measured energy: 893413.5 kWh
